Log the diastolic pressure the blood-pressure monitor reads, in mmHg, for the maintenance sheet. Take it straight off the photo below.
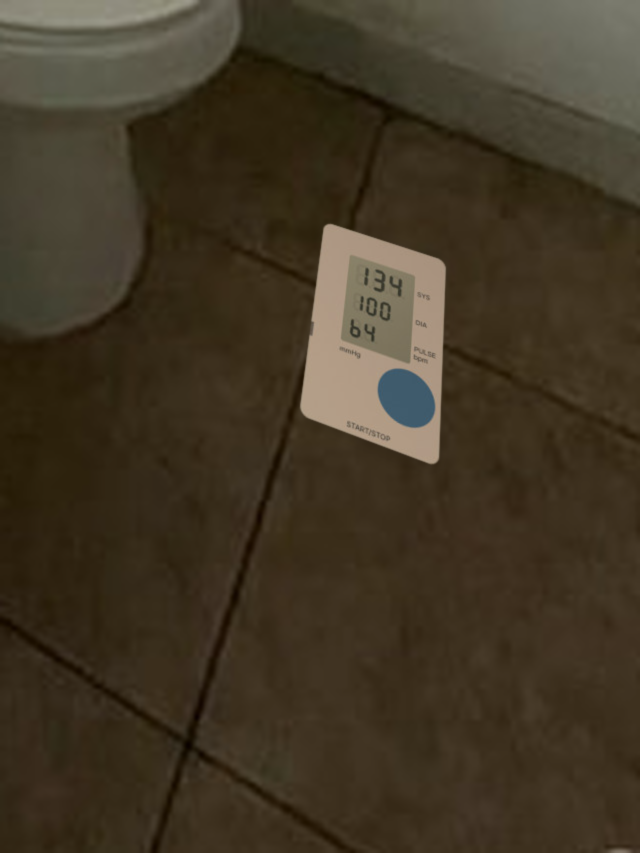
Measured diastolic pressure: 100 mmHg
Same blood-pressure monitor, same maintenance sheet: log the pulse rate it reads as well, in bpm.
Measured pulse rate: 64 bpm
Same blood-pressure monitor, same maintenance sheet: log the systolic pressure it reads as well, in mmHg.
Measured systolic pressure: 134 mmHg
